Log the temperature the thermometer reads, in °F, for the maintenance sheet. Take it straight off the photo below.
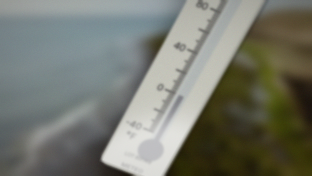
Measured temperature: 0 °F
